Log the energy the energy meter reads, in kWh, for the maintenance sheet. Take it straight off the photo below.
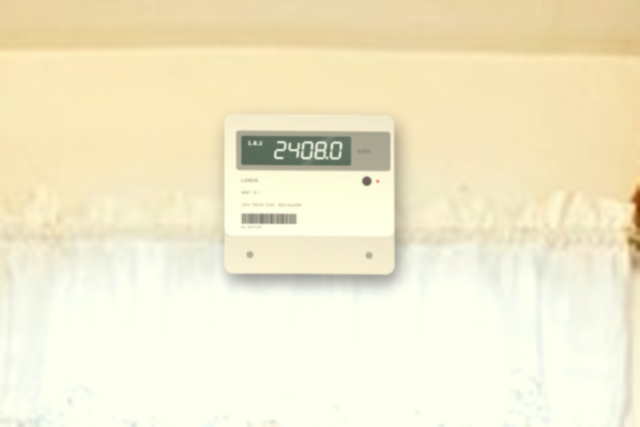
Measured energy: 2408.0 kWh
